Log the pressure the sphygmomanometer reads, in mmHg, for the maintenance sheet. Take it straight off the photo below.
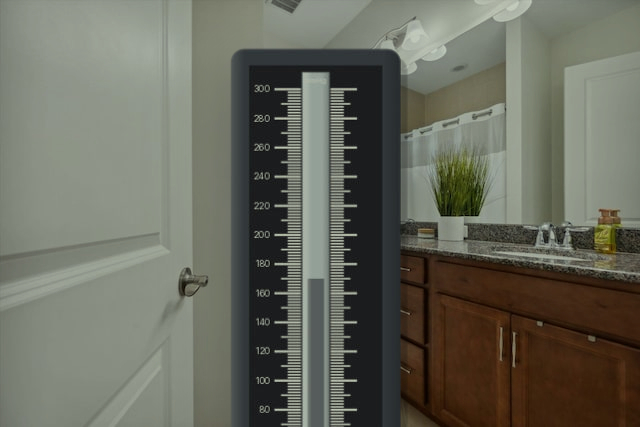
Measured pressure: 170 mmHg
